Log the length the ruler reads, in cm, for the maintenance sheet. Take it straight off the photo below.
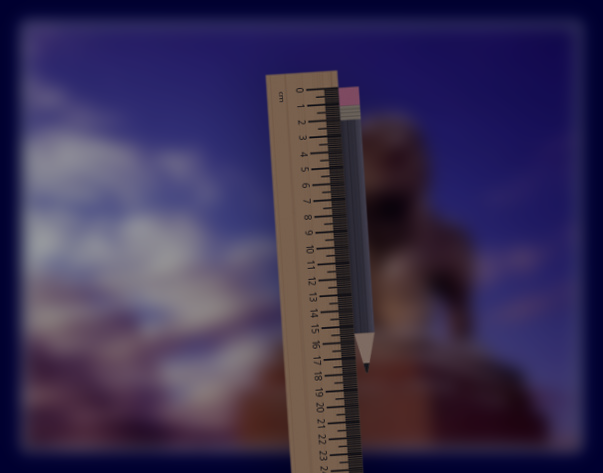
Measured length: 18 cm
